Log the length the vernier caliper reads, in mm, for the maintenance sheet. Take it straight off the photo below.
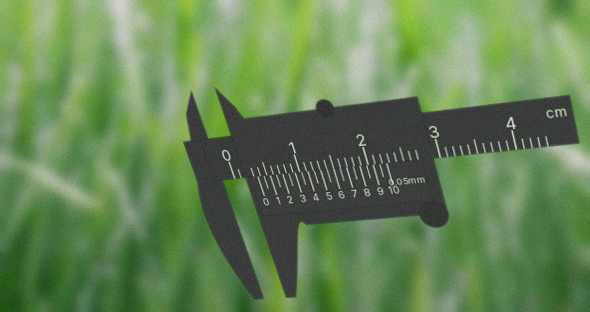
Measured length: 3.6 mm
